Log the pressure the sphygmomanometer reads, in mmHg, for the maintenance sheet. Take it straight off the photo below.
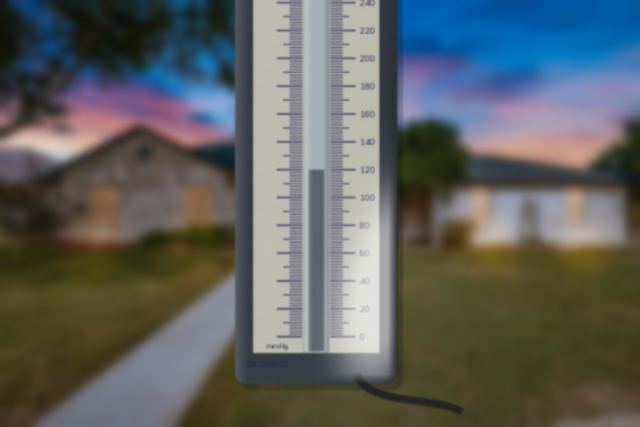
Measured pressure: 120 mmHg
